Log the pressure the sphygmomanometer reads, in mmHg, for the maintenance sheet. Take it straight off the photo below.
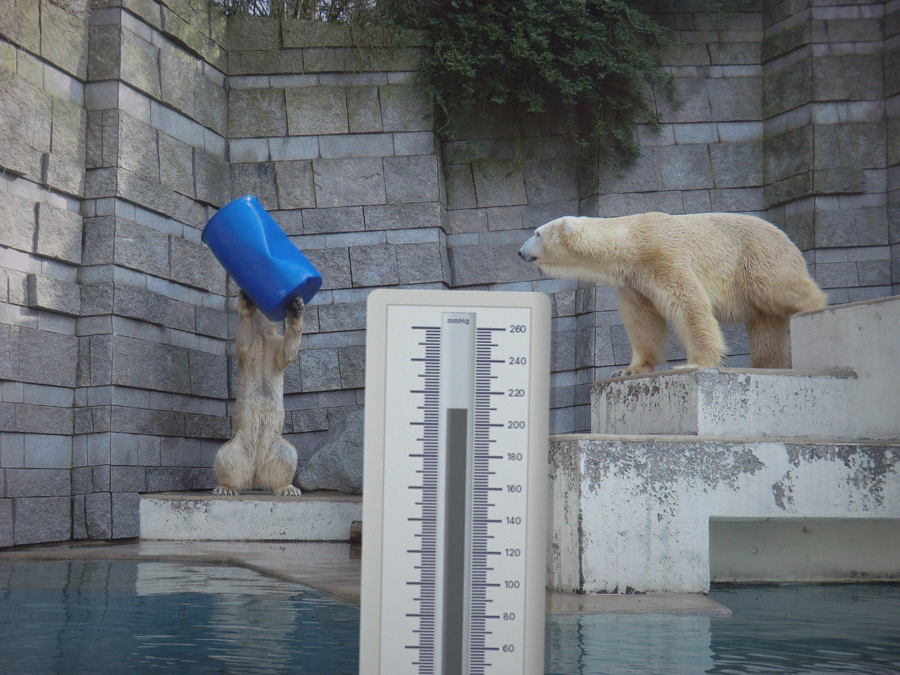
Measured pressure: 210 mmHg
